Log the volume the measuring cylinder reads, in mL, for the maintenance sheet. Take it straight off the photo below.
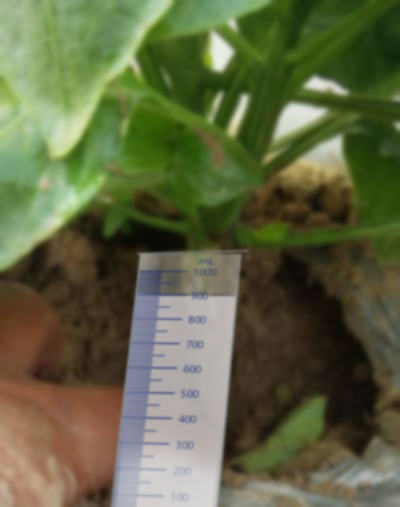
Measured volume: 900 mL
